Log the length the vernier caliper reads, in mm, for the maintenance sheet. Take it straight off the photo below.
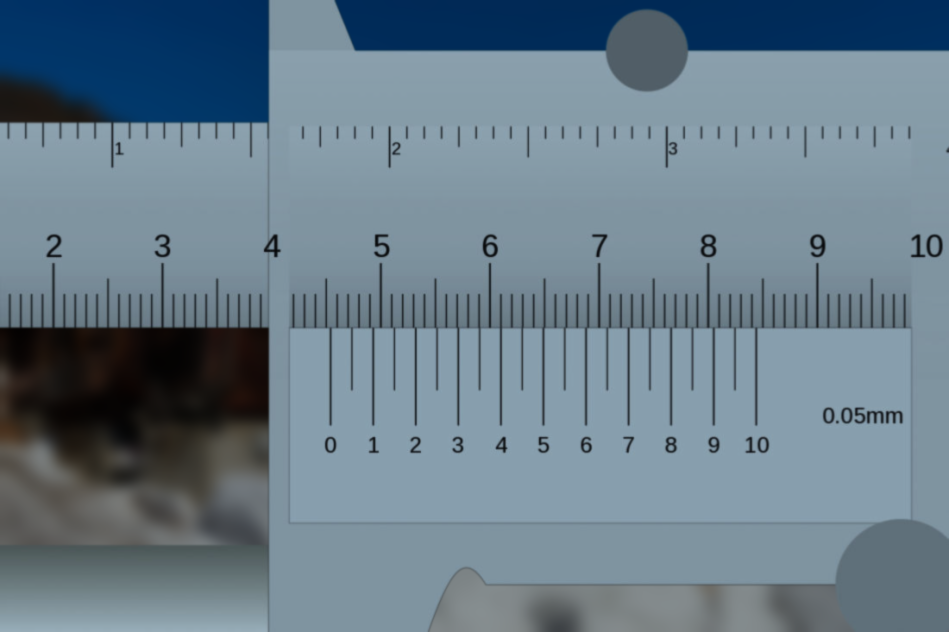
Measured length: 45.4 mm
